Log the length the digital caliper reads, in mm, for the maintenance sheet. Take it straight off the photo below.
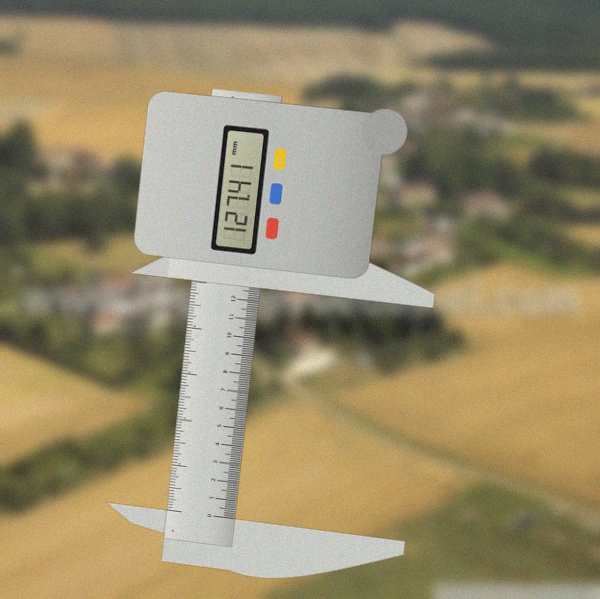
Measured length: 127.41 mm
